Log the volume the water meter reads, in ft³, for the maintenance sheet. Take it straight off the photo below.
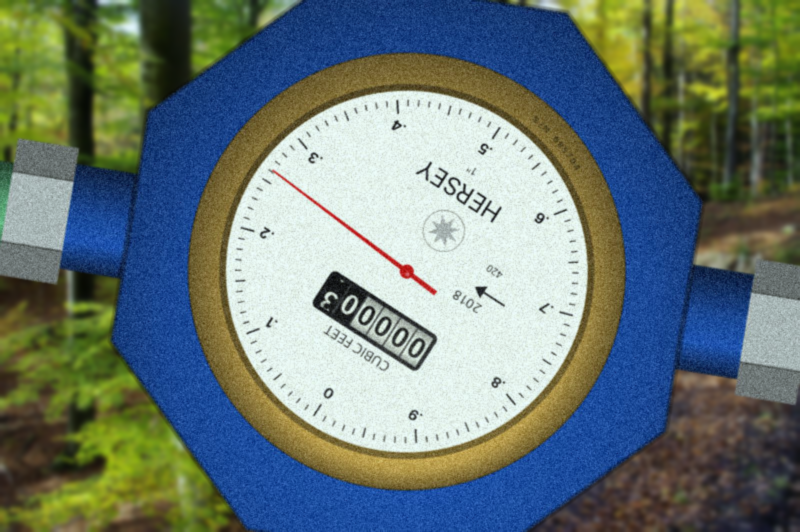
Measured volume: 3.26 ft³
